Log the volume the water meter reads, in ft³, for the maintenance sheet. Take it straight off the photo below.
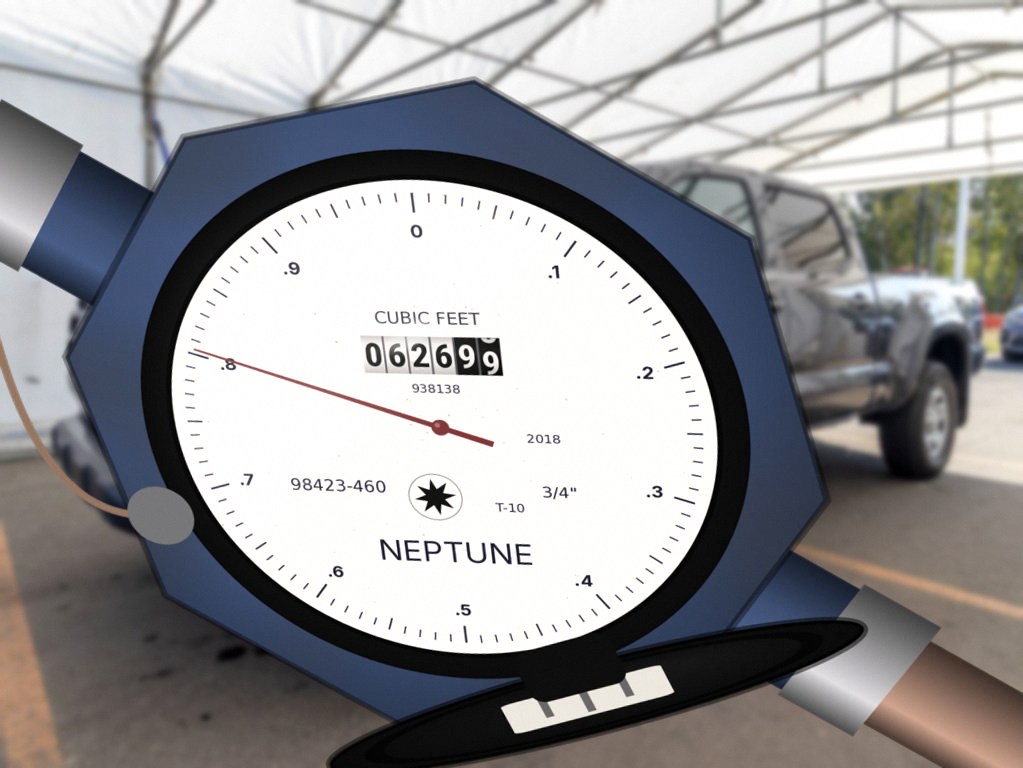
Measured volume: 62698.80 ft³
